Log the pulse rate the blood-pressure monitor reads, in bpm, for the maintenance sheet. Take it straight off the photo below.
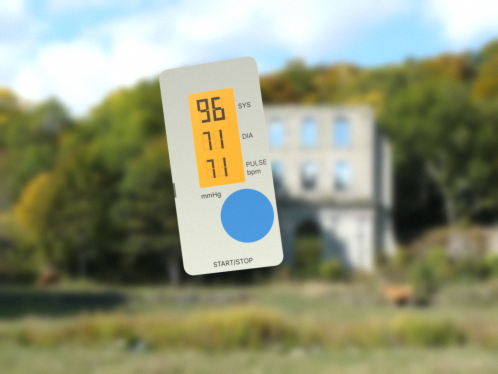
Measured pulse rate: 71 bpm
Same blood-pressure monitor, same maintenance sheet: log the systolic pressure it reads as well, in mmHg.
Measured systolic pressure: 96 mmHg
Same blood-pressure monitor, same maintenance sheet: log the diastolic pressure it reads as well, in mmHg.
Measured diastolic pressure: 71 mmHg
